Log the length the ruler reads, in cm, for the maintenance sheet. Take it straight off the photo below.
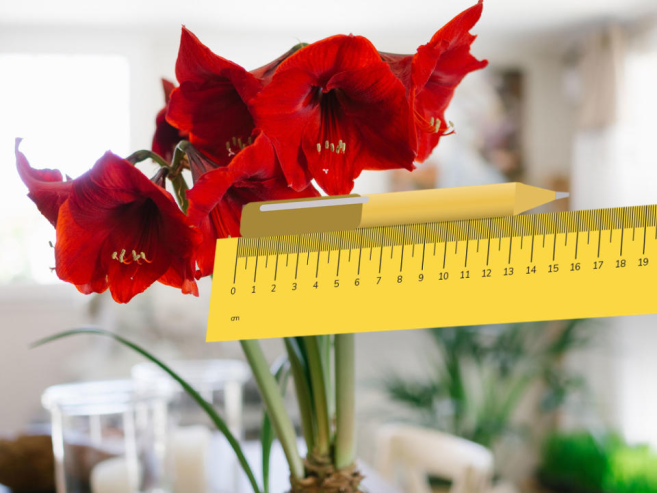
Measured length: 15.5 cm
